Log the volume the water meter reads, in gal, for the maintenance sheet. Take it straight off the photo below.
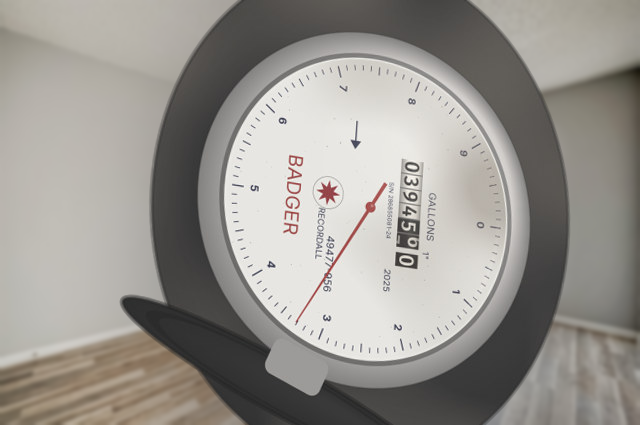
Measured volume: 394563.3 gal
